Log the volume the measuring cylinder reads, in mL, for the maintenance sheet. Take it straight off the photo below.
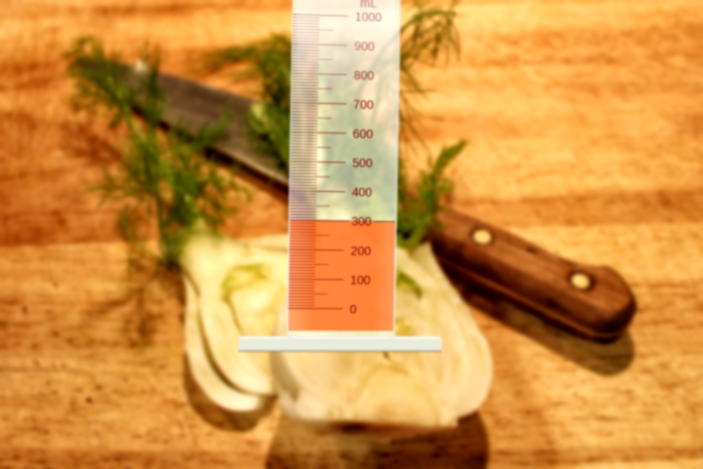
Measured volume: 300 mL
